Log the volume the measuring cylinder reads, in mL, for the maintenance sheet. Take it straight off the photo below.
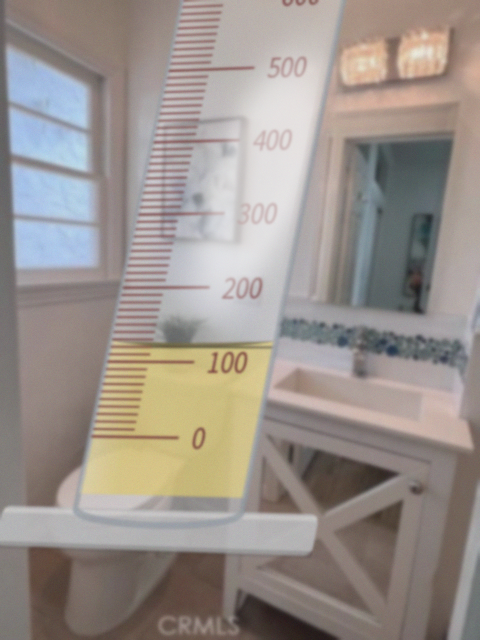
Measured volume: 120 mL
